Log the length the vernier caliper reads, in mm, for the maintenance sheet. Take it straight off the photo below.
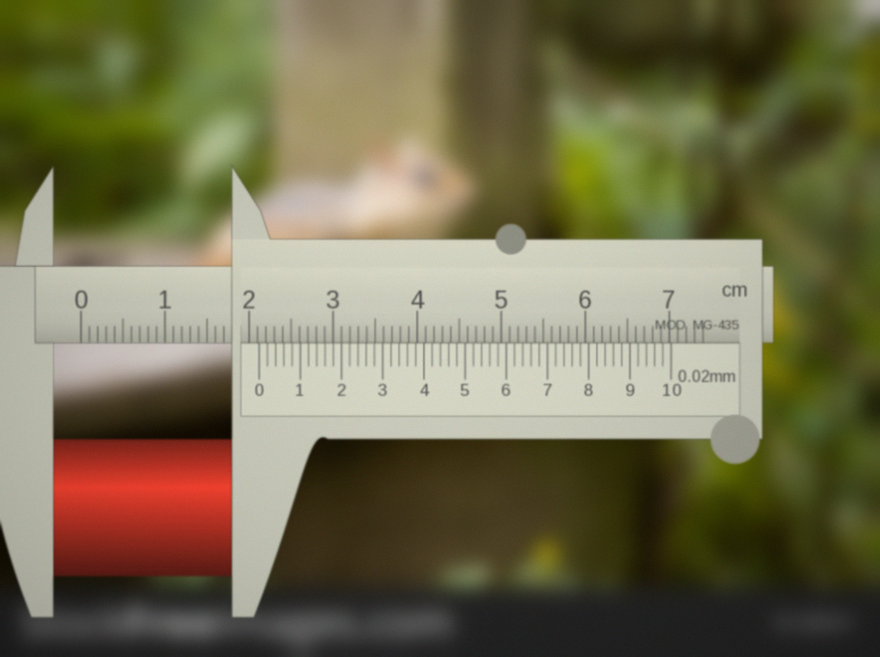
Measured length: 21.2 mm
